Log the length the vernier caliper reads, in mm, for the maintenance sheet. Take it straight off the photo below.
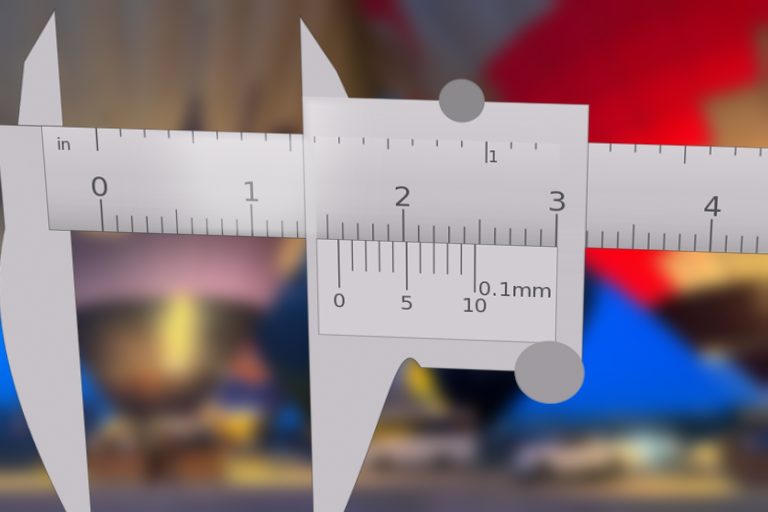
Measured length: 15.7 mm
